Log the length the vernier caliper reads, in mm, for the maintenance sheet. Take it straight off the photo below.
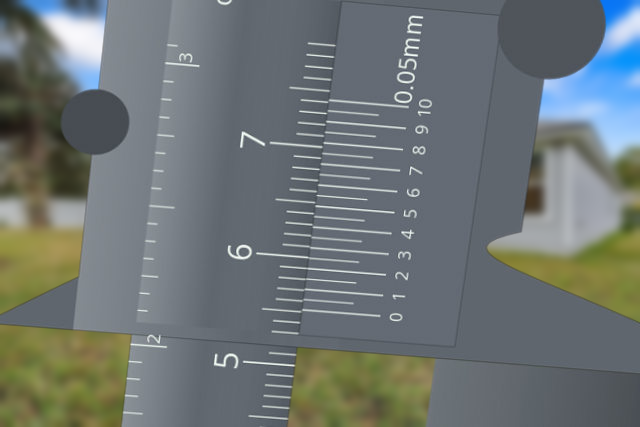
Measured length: 55.2 mm
